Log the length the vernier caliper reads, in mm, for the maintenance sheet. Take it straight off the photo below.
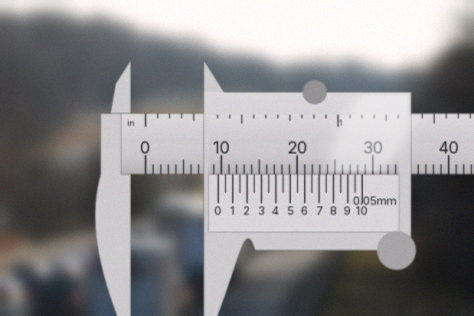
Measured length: 9.6 mm
